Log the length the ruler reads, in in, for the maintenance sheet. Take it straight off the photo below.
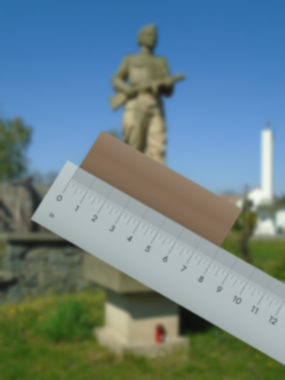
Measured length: 8 in
